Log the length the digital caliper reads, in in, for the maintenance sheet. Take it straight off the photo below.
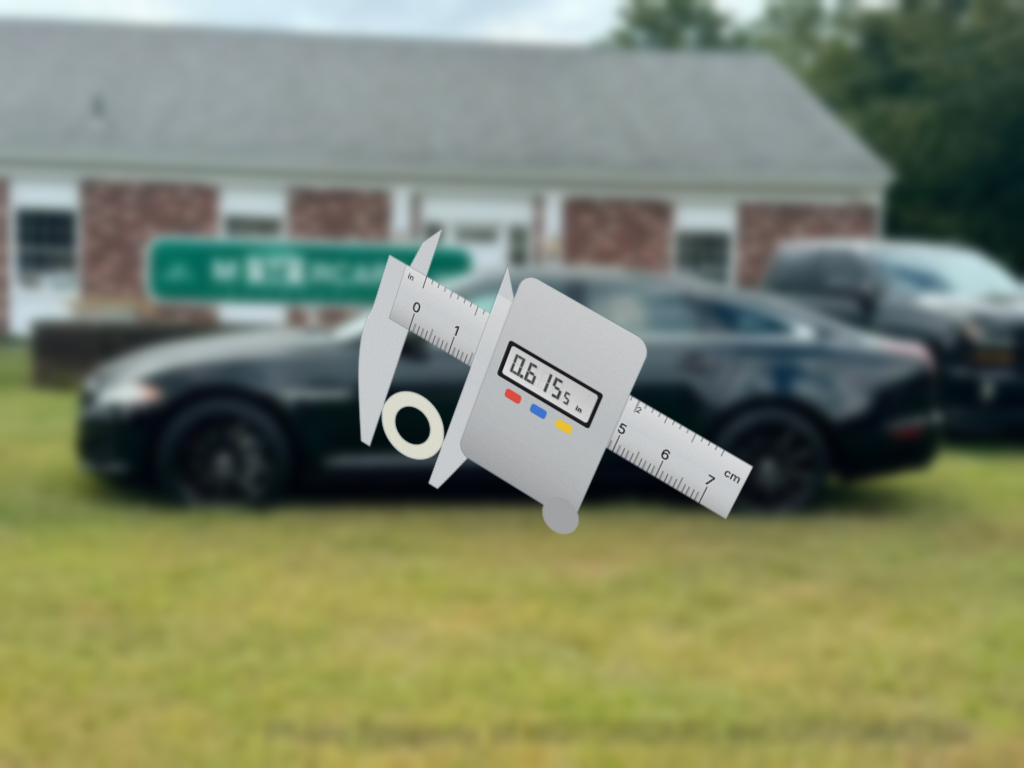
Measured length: 0.6155 in
